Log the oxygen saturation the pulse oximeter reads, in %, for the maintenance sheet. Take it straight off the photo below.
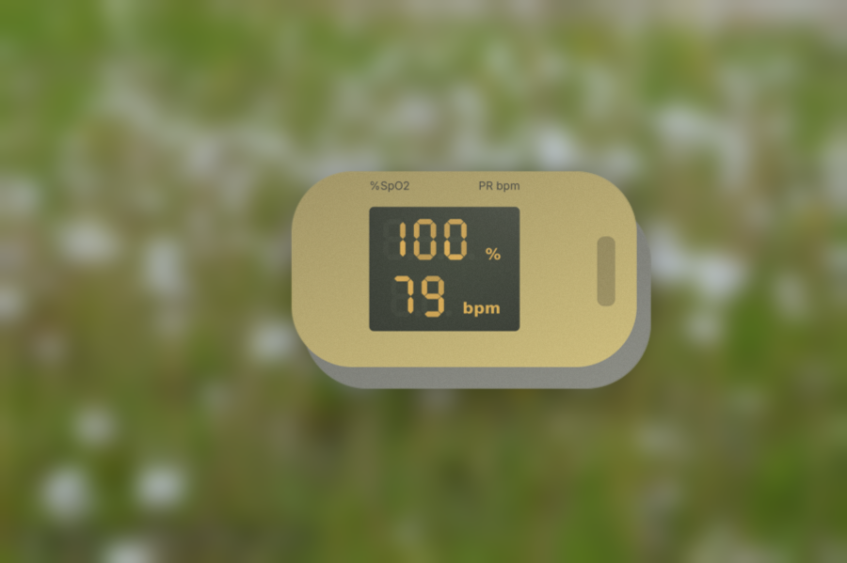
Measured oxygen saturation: 100 %
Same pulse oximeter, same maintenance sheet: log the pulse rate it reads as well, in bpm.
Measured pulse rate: 79 bpm
